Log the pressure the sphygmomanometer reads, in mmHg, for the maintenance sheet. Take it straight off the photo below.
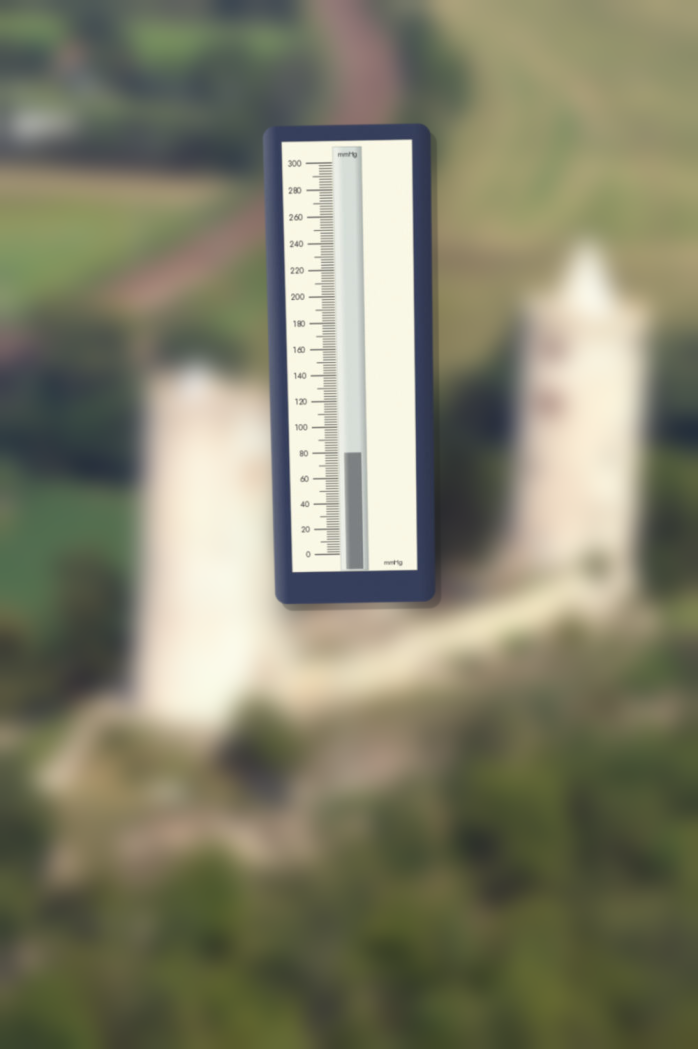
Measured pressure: 80 mmHg
